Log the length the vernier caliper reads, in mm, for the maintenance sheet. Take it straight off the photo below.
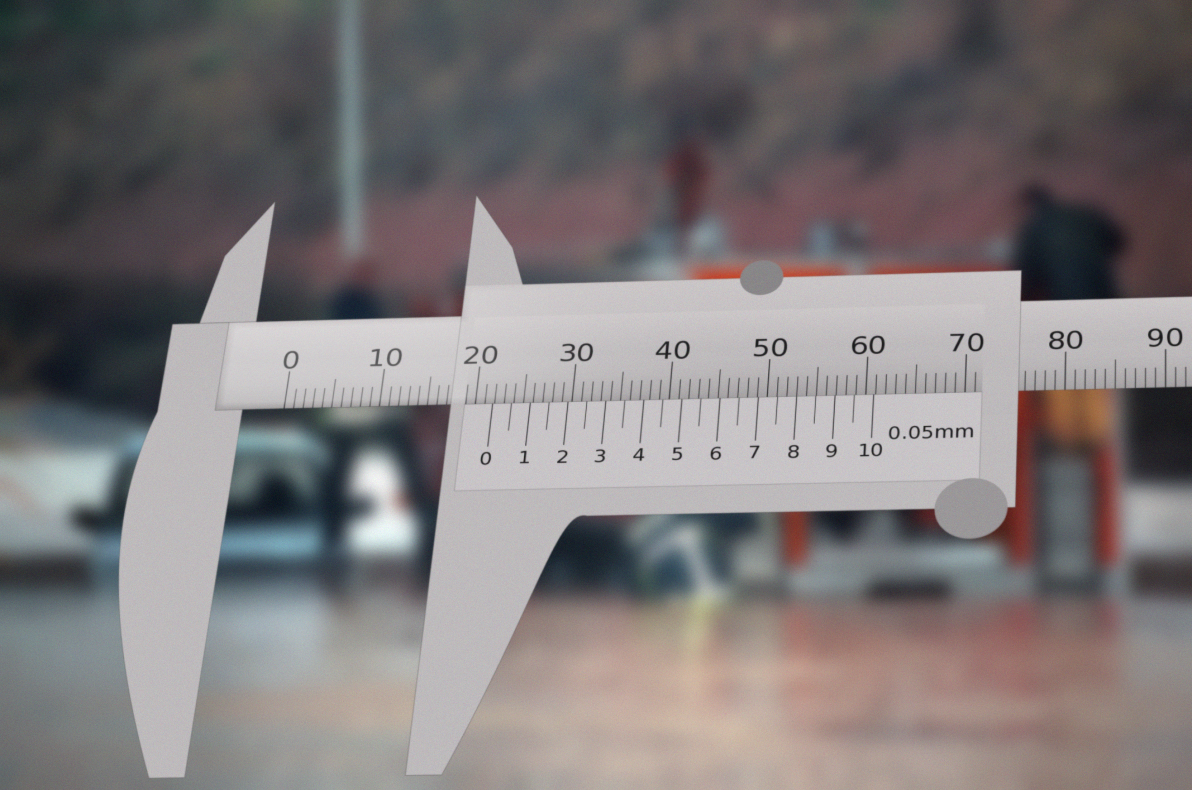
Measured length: 21.8 mm
